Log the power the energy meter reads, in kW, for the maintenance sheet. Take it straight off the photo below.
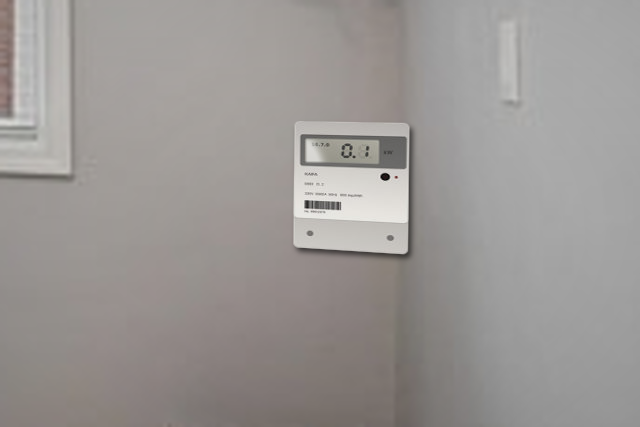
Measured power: 0.1 kW
